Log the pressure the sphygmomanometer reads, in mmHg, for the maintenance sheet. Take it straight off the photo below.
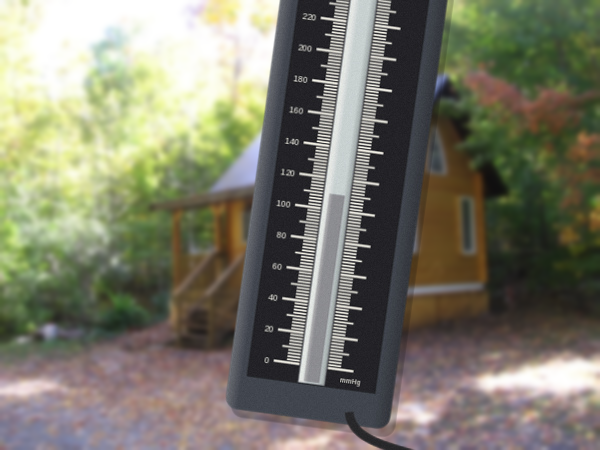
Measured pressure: 110 mmHg
